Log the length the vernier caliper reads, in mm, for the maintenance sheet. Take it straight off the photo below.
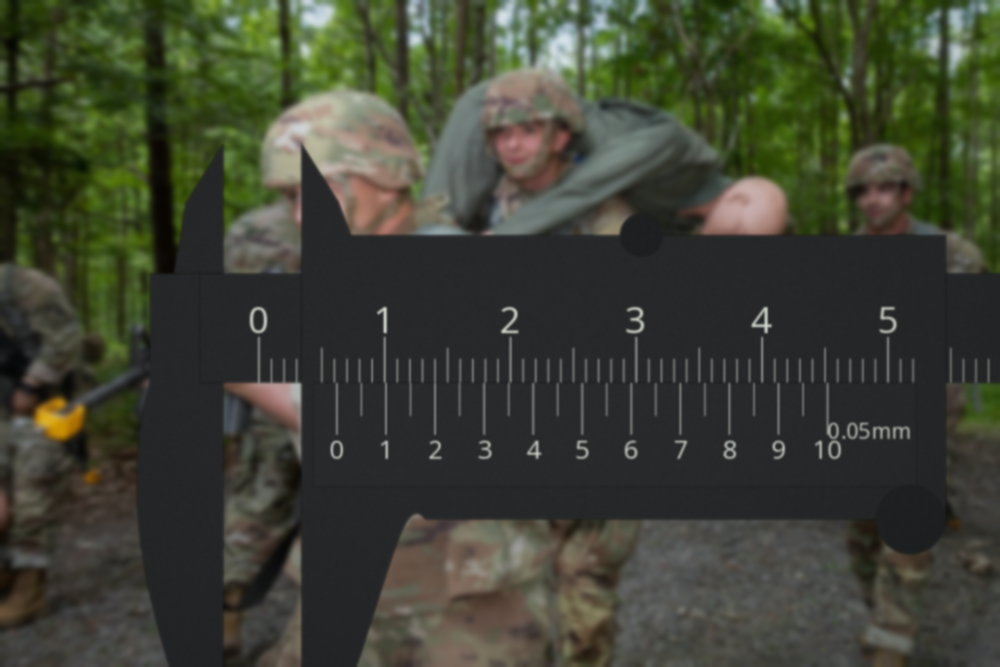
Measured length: 6.2 mm
